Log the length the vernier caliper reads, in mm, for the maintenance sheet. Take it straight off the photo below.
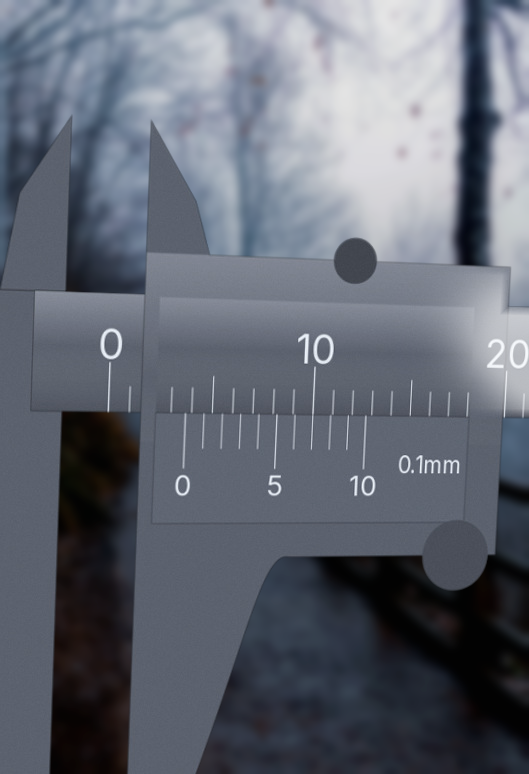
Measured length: 3.7 mm
